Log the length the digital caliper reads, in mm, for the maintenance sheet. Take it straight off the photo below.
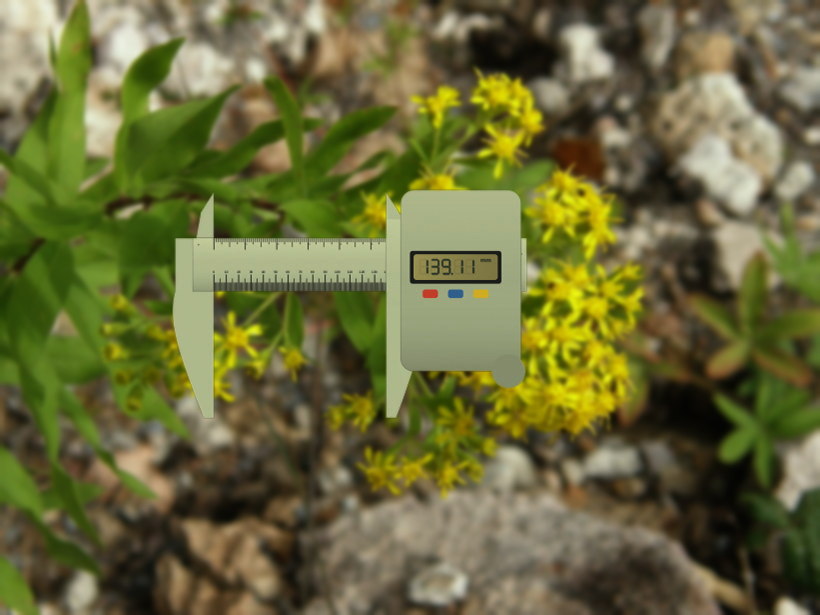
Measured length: 139.11 mm
